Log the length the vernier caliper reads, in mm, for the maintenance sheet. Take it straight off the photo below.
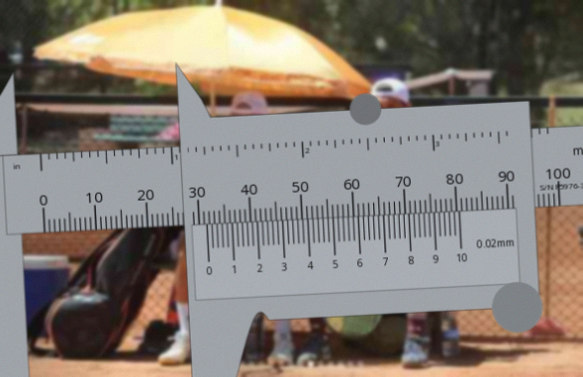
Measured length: 31.5 mm
